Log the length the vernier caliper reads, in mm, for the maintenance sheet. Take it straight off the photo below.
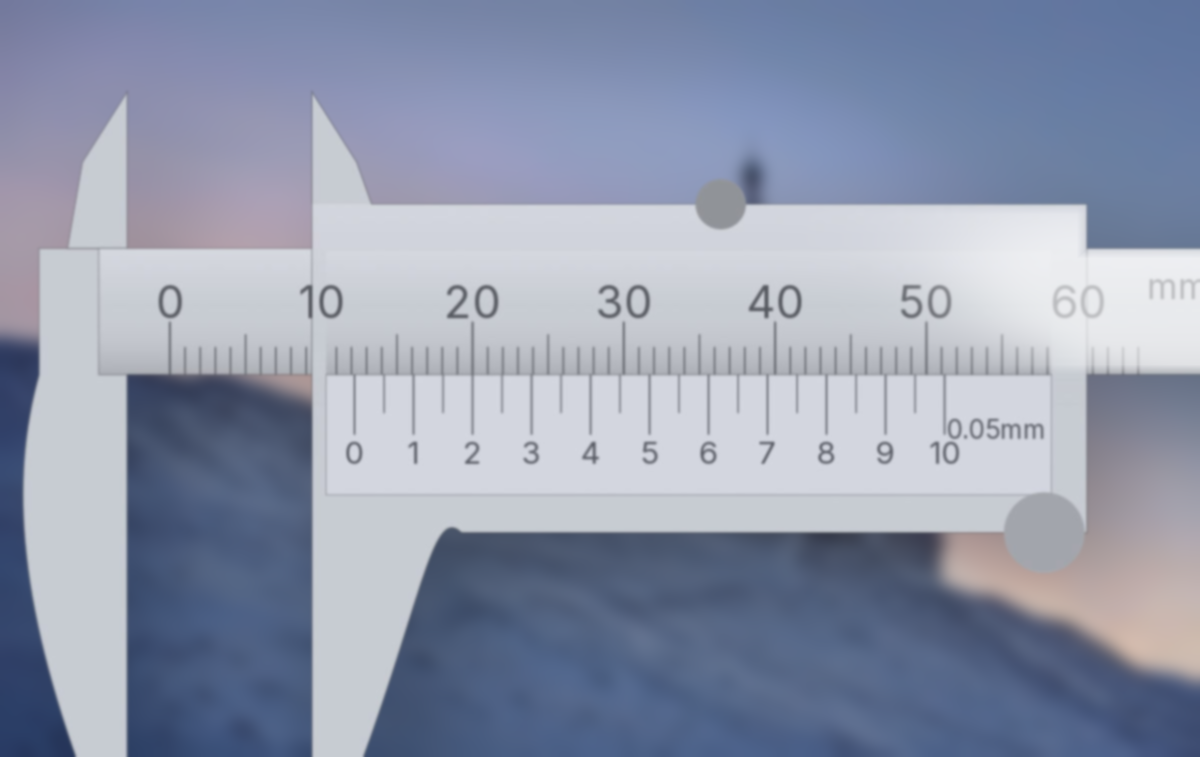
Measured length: 12.2 mm
